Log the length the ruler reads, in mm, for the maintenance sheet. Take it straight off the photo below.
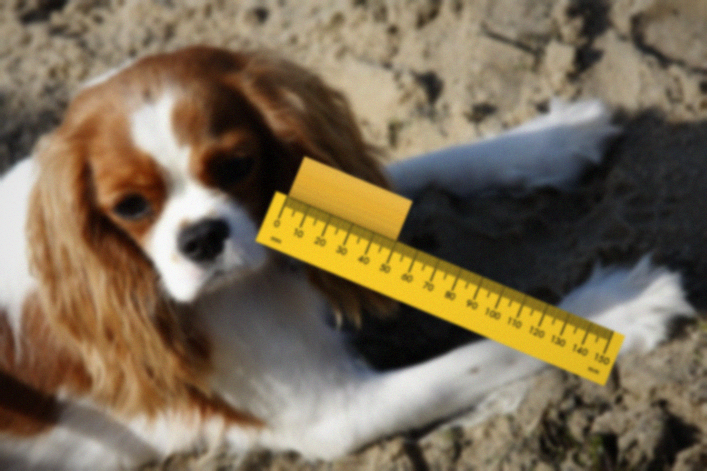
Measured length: 50 mm
